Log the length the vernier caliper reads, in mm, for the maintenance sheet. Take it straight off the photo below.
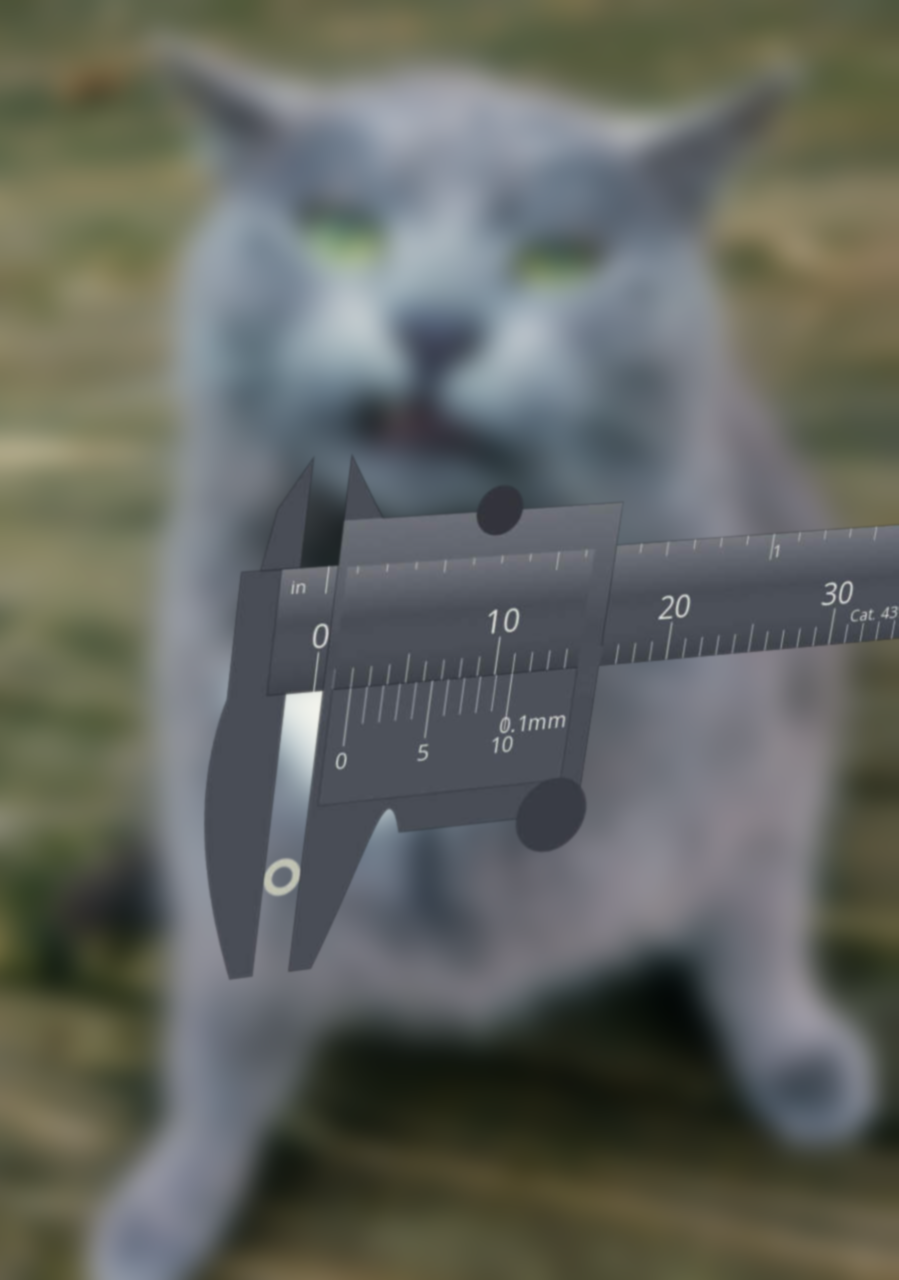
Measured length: 2.0 mm
